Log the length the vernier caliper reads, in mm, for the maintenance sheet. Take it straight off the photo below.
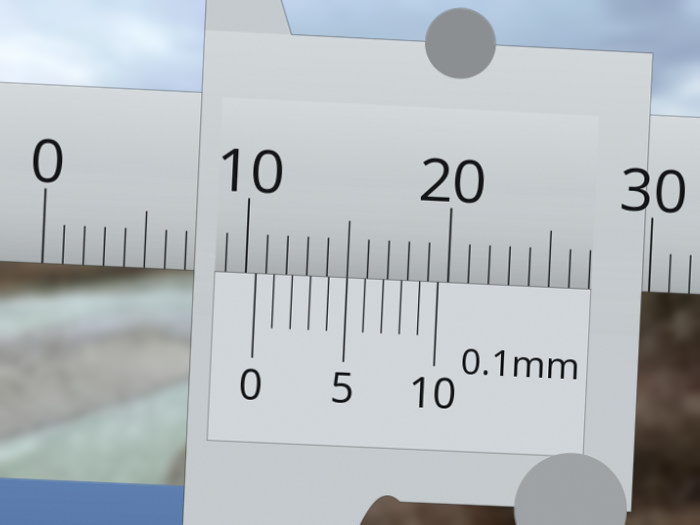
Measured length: 10.5 mm
